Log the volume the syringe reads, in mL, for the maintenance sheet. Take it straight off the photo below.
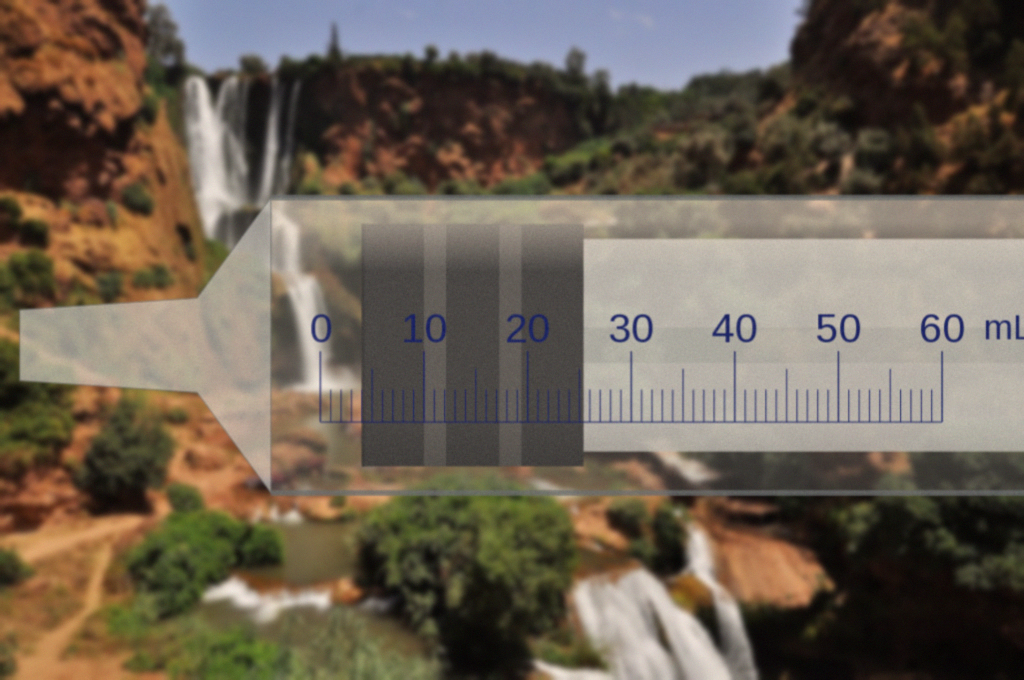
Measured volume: 4 mL
